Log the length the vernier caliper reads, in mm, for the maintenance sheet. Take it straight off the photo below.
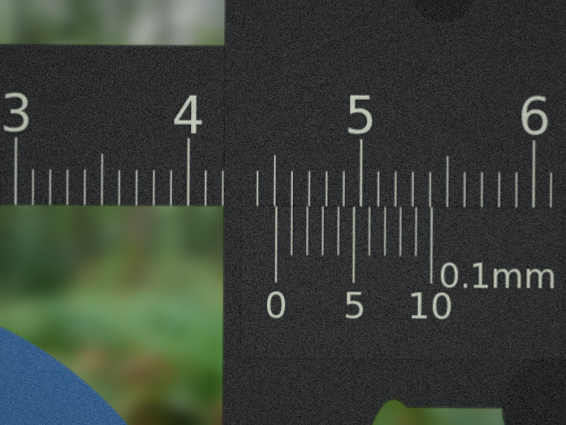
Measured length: 45.1 mm
